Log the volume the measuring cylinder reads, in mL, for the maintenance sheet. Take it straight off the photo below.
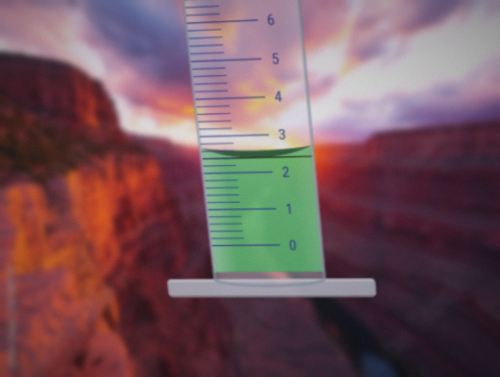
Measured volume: 2.4 mL
